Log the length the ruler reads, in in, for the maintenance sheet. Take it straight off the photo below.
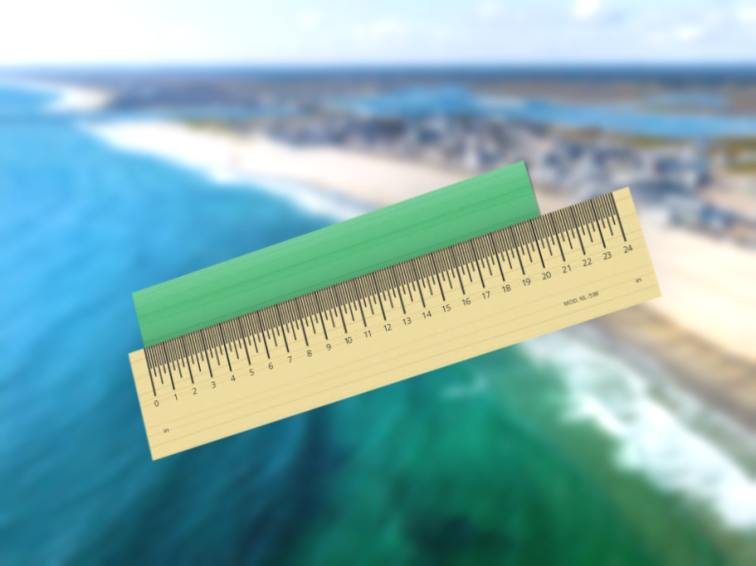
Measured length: 20.5 in
